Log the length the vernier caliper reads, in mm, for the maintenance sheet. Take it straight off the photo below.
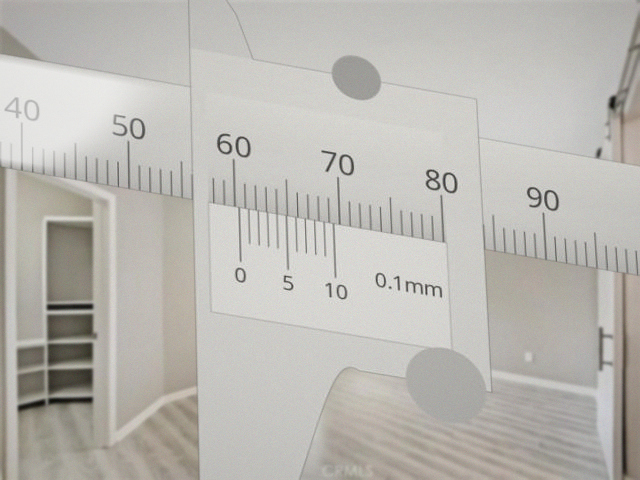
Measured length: 60.4 mm
